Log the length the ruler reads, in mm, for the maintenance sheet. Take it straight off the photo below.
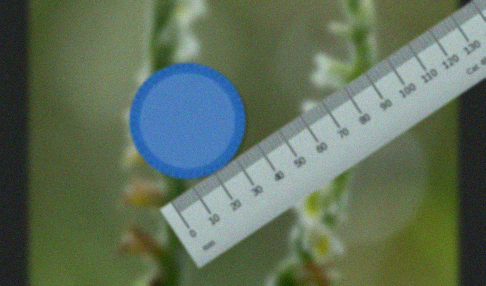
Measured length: 45 mm
